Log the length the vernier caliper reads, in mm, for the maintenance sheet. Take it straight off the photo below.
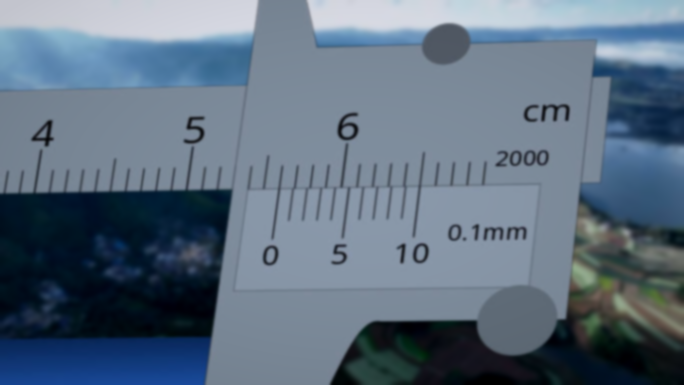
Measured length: 56.0 mm
